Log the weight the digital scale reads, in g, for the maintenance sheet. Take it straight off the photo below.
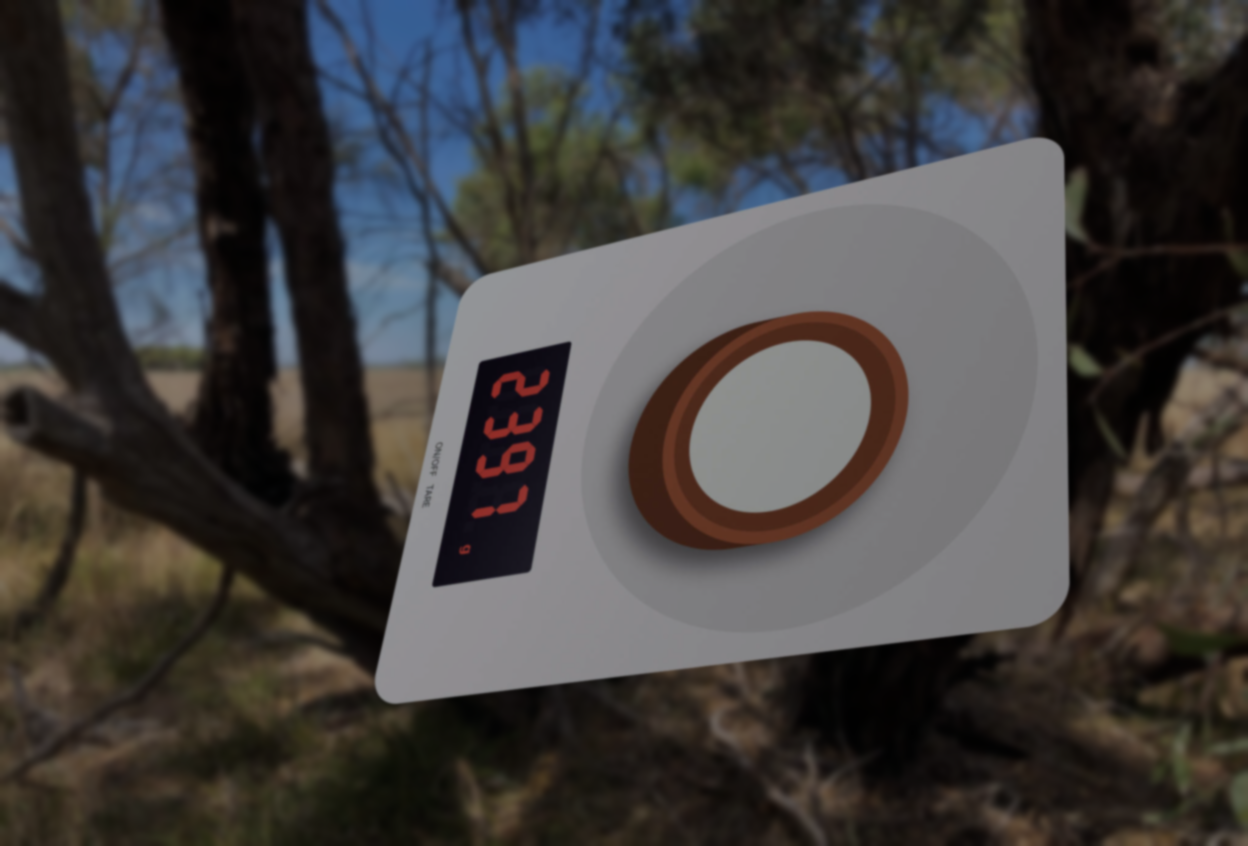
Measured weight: 2397 g
